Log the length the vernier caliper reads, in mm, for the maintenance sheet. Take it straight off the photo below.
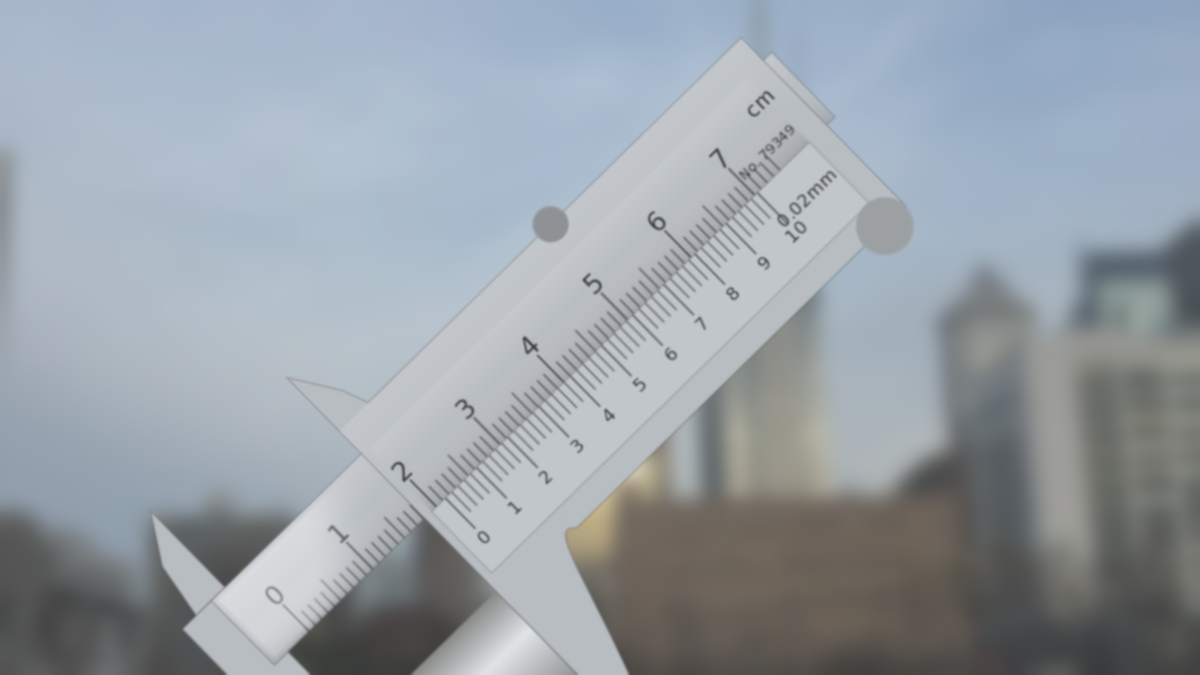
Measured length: 21.4 mm
